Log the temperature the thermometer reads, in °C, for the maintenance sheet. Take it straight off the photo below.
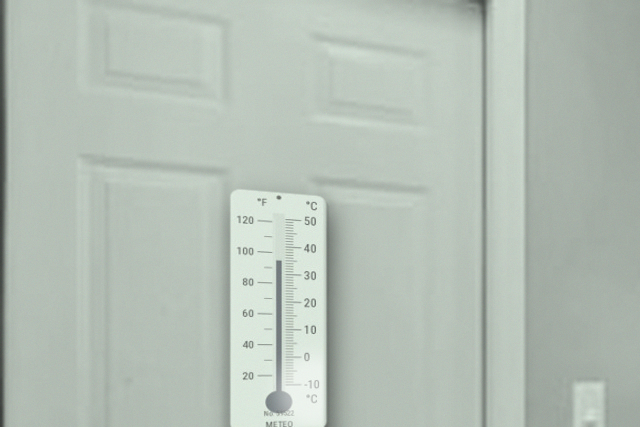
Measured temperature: 35 °C
